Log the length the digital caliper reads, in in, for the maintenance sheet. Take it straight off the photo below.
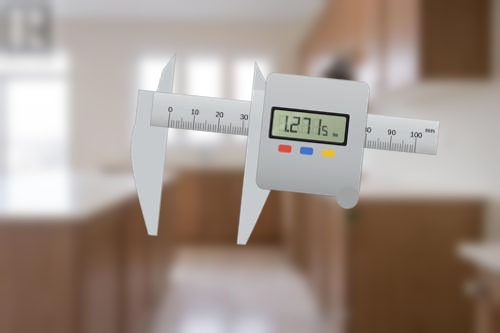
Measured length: 1.2715 in
